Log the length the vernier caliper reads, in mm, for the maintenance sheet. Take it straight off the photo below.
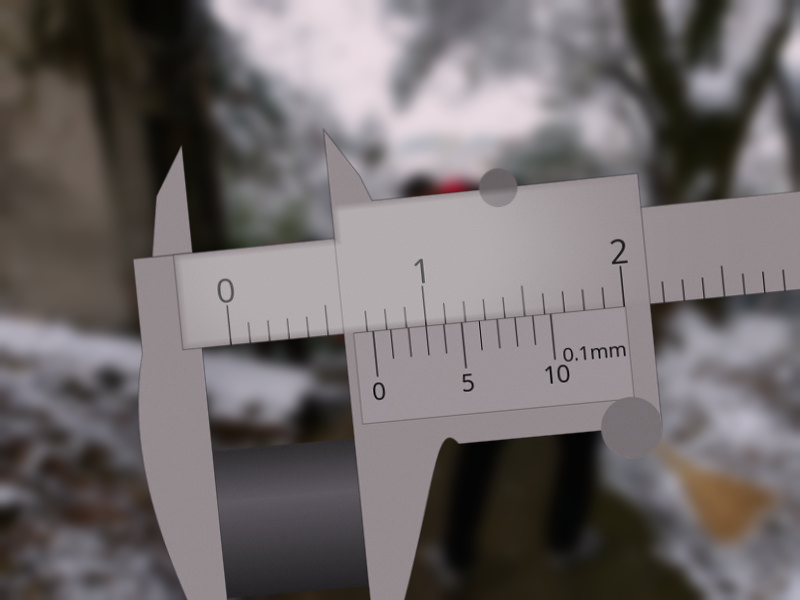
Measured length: 7.3 mm
